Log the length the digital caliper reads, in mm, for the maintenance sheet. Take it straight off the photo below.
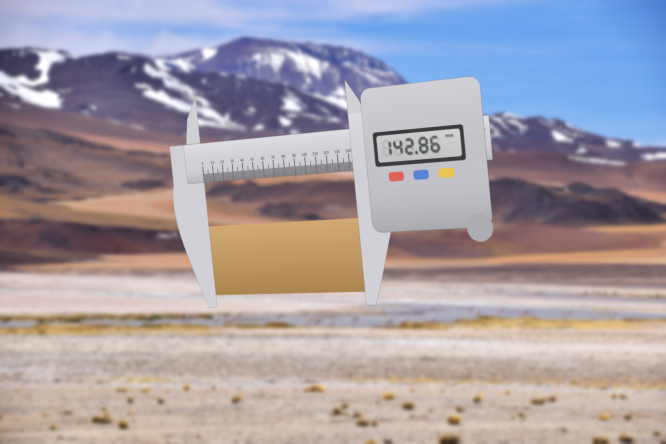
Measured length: 142.86 mm
